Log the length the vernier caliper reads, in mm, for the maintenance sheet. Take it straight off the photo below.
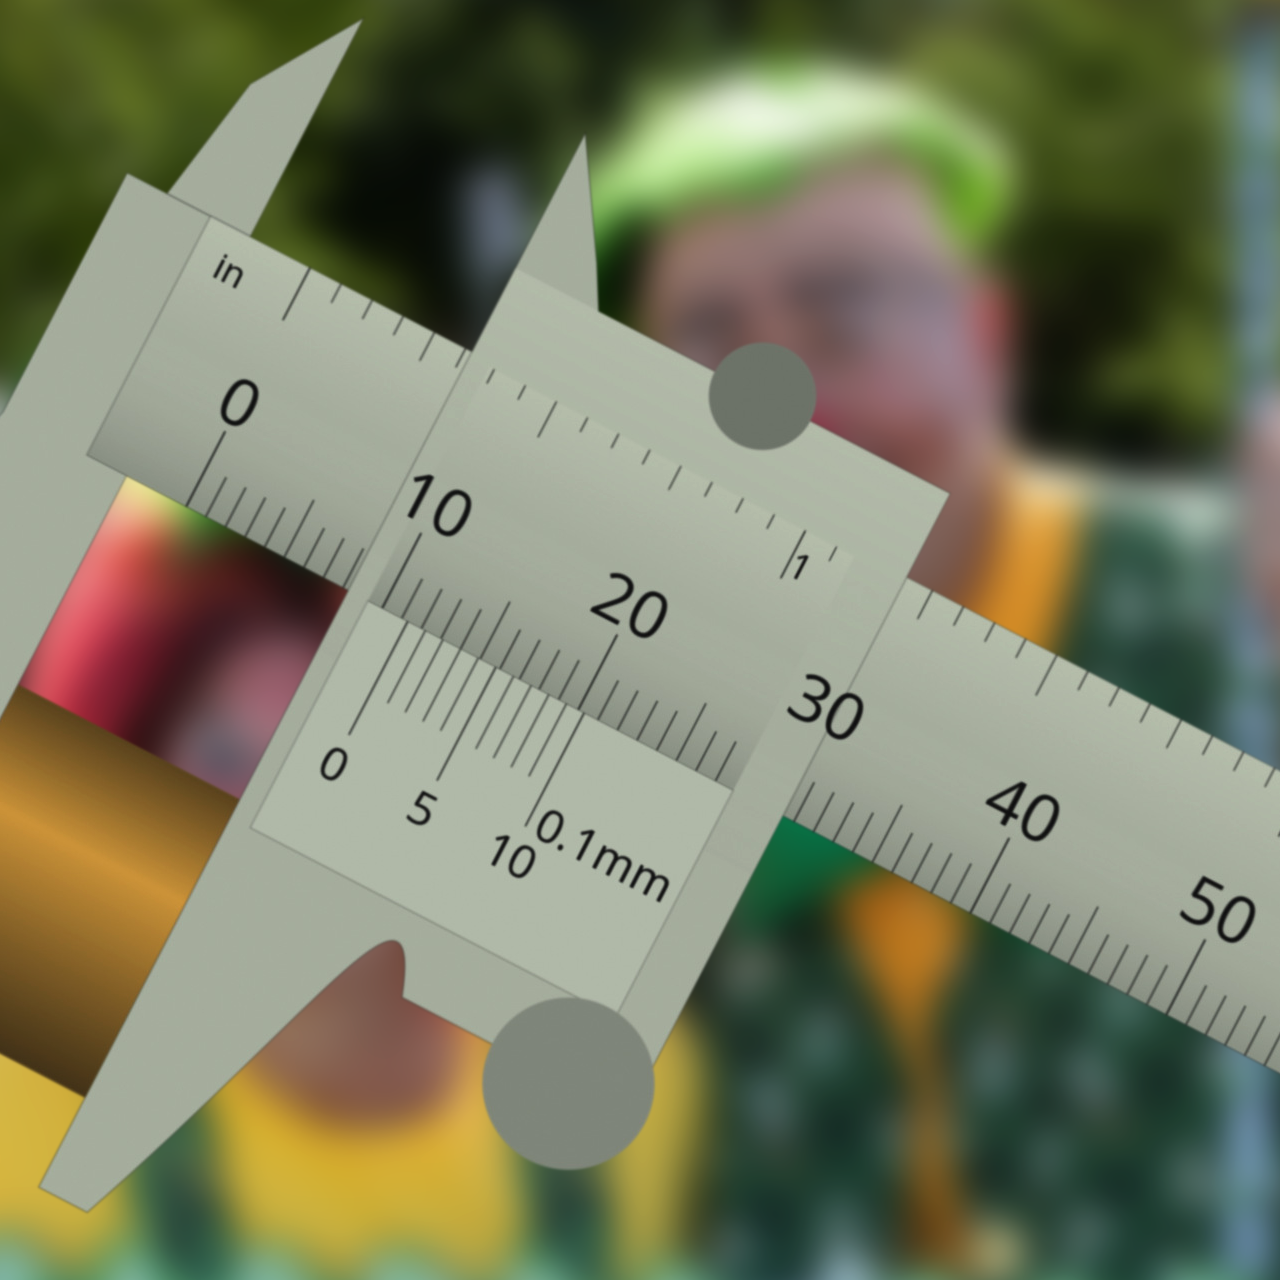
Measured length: 11.3 mm
